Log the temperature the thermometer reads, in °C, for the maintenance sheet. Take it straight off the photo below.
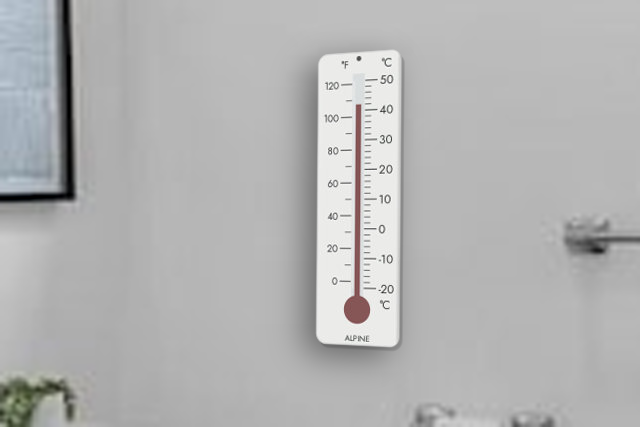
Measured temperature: 42 °C
